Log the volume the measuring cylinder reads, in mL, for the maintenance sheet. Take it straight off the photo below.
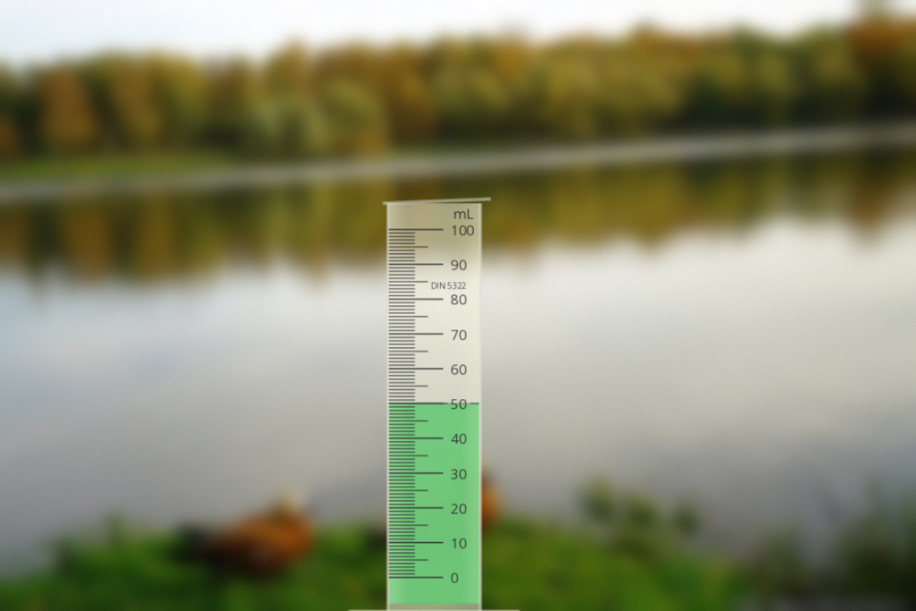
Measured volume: 50 mL
